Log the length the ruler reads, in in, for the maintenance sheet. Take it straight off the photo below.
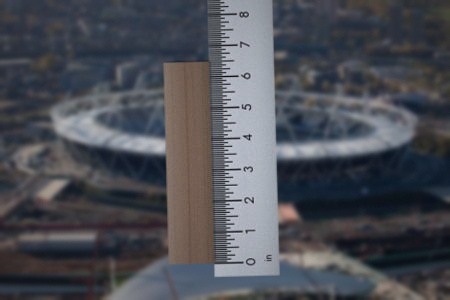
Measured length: 6.5 in
